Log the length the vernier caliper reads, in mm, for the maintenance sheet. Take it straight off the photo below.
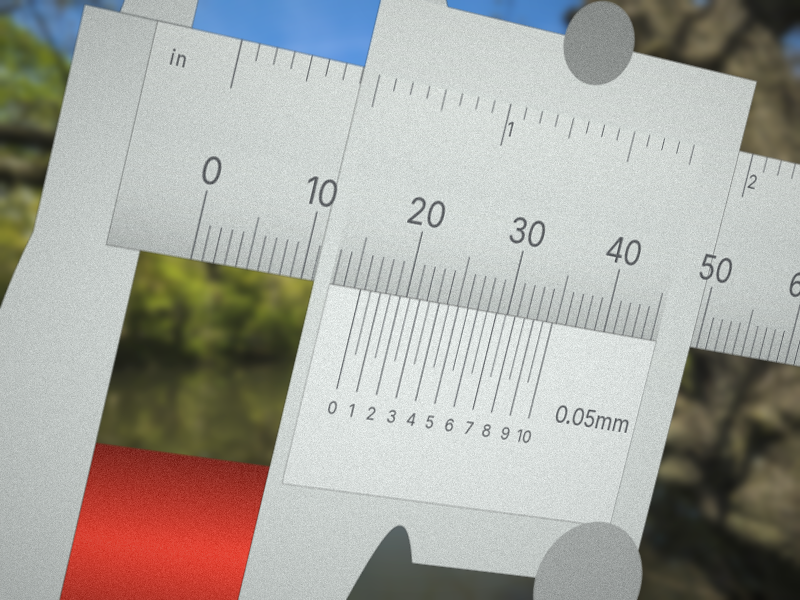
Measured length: 15.6 mm
